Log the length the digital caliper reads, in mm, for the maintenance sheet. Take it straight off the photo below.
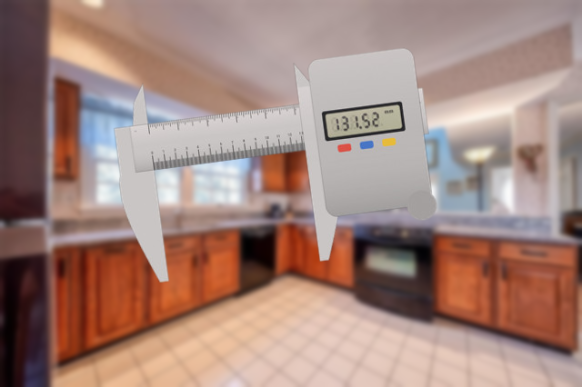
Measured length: 131.52 mm
